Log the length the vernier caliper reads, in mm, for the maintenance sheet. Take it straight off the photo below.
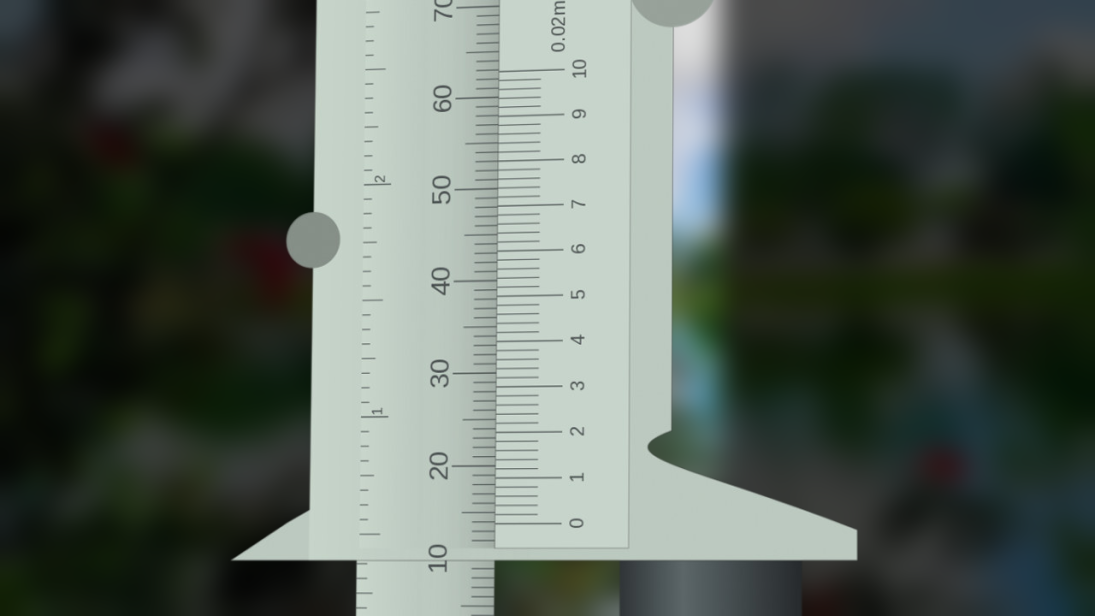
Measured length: 13.8 mm
